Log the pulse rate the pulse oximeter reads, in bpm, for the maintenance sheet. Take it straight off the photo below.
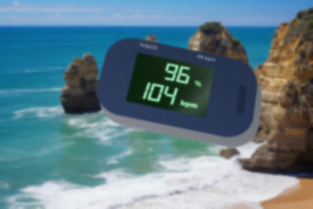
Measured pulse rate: 104 bpm
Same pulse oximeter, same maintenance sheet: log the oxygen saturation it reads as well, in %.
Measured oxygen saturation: 96 %
